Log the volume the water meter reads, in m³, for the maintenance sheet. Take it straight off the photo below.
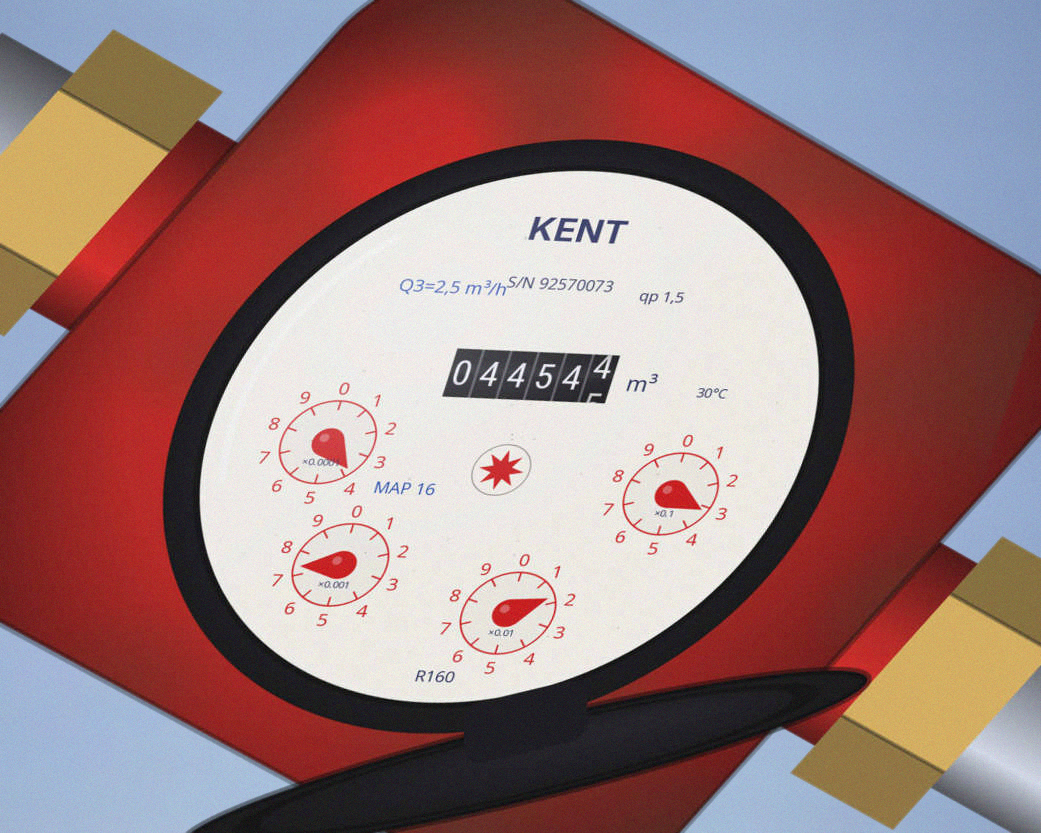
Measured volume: 44544.3173 m³
